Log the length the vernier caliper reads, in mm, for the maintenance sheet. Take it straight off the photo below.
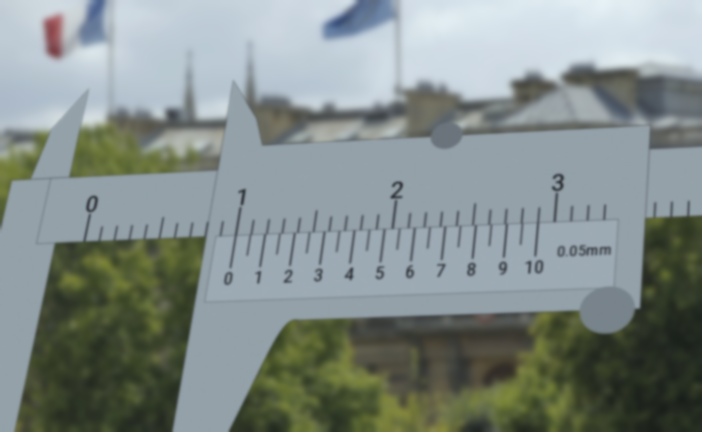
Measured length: 10.0 mm
